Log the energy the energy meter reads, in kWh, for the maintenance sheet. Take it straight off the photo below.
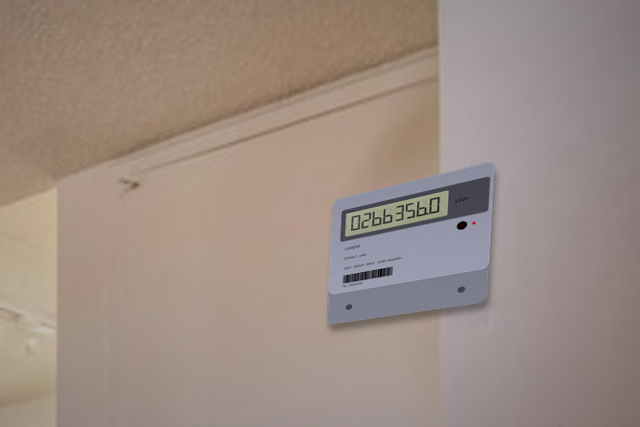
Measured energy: 266356.0 kWh
